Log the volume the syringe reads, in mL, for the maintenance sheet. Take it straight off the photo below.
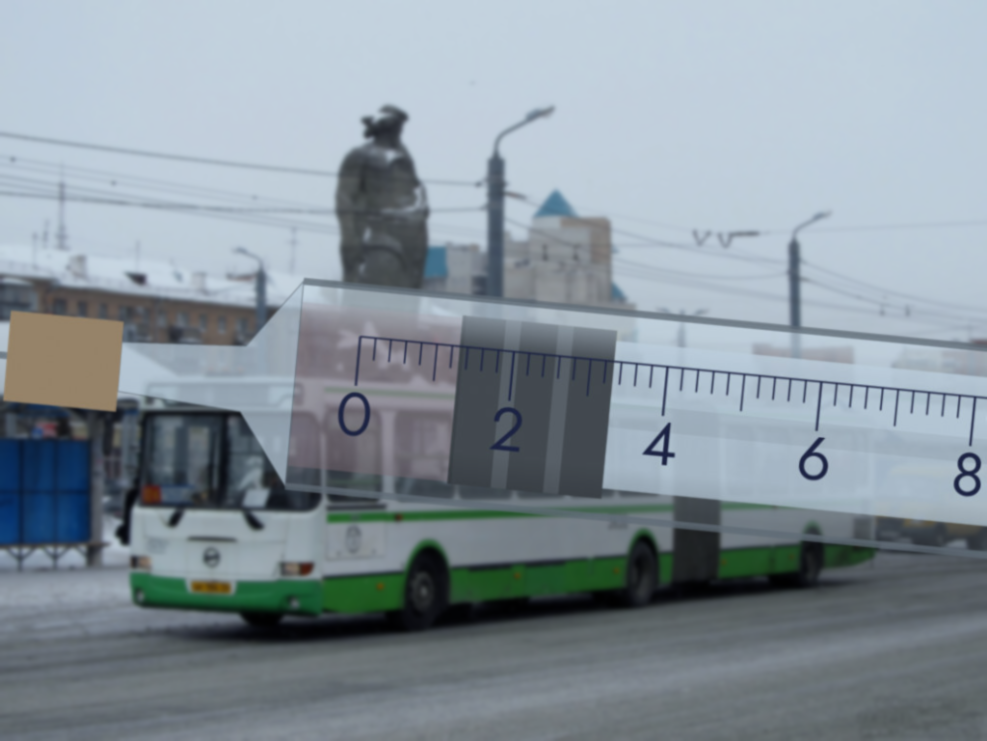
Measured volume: 1.3 mL
